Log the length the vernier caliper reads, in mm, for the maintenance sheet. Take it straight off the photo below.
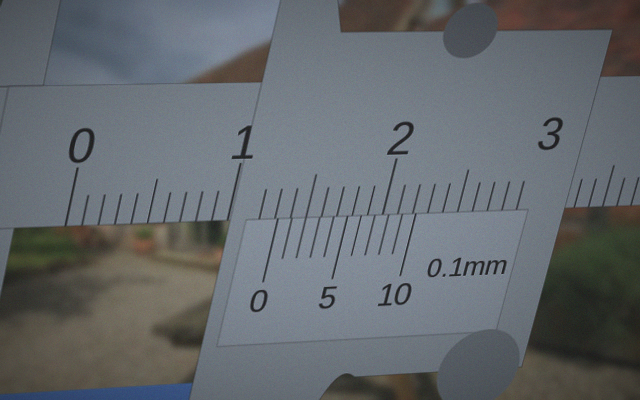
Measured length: 13.2 mm
